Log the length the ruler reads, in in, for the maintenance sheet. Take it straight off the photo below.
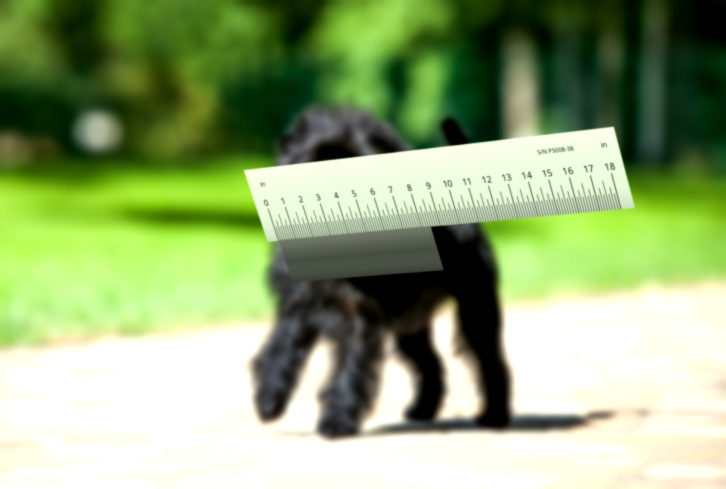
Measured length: 8.5 in
